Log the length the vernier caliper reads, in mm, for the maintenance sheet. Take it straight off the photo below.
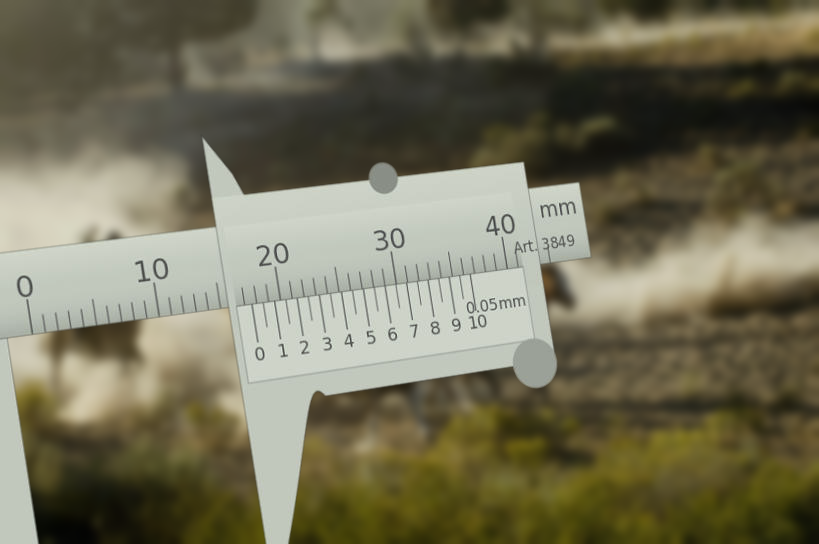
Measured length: 17.6 mm
